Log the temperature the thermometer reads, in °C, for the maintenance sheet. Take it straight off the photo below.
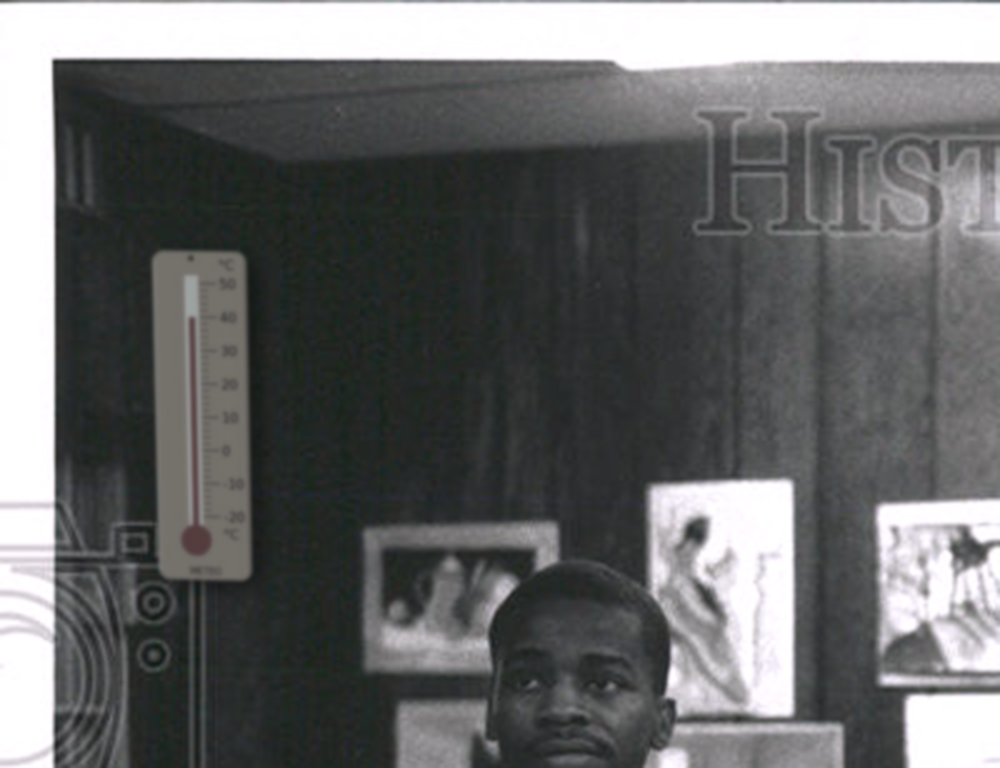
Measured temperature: 40 °C
